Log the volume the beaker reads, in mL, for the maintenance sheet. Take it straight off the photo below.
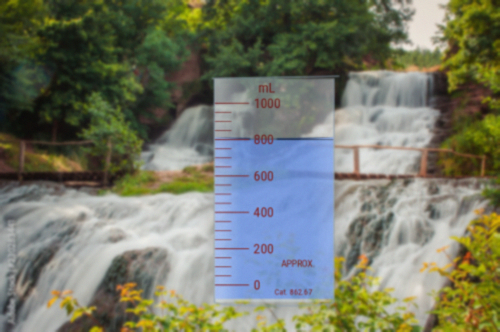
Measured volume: 800 mL
